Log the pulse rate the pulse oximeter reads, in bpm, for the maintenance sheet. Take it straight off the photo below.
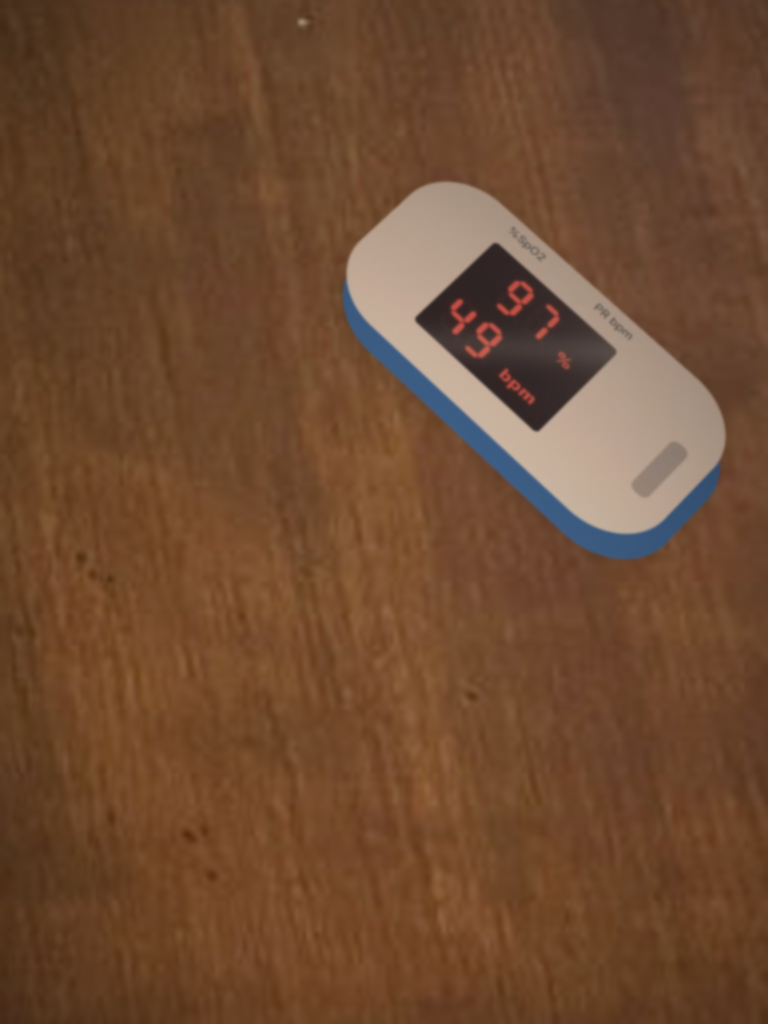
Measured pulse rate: 49 bpm
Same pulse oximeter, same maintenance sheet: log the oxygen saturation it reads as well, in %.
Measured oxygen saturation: 97 %
